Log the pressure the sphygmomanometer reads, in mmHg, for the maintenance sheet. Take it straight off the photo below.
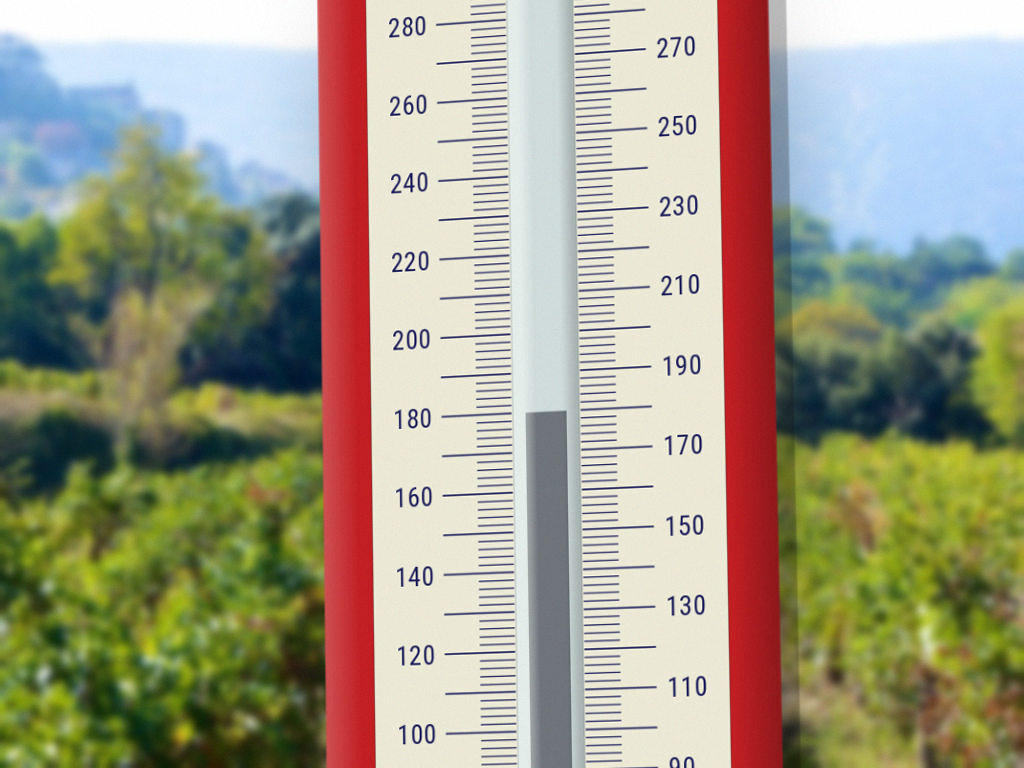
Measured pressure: 180 mmHg
